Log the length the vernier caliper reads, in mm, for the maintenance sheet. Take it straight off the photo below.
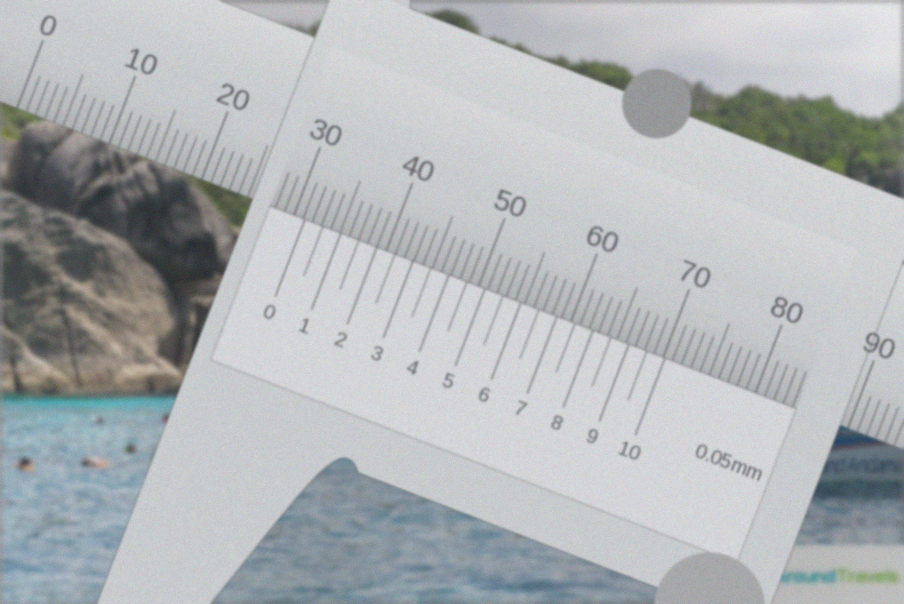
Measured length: 31.2 mm
